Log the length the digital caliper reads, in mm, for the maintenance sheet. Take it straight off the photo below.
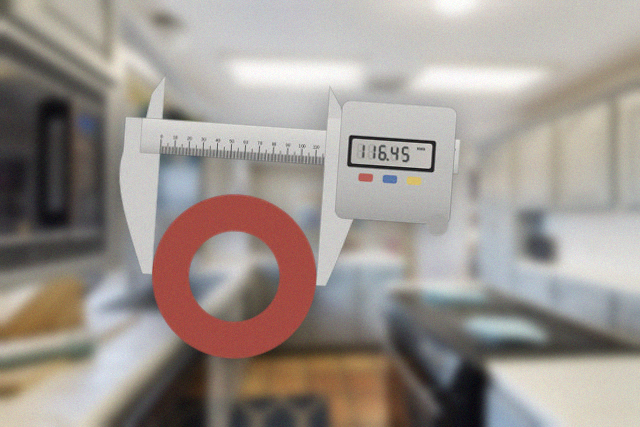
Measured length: 116.45 mm
